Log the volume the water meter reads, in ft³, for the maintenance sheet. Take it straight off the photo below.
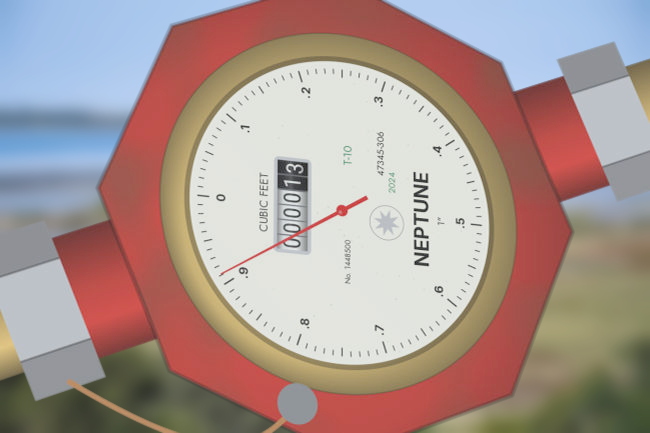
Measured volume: 12.91 ft³
